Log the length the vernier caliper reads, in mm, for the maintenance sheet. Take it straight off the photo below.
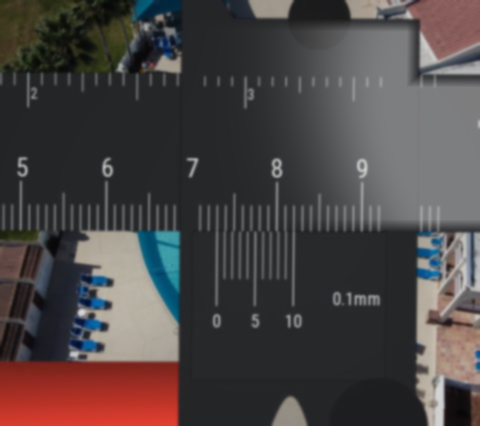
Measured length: 73.0 mm
